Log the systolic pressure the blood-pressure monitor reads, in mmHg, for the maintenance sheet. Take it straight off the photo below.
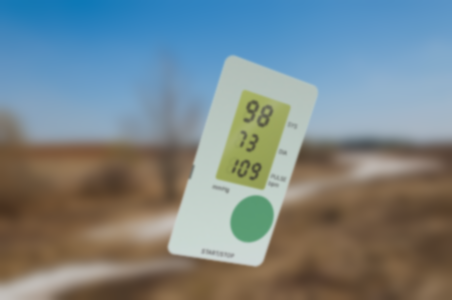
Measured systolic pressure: 98 mmHg
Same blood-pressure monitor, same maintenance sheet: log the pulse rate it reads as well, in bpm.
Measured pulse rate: 109 bpm
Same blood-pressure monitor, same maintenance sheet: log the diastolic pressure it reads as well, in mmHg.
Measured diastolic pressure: 73 mmHg
